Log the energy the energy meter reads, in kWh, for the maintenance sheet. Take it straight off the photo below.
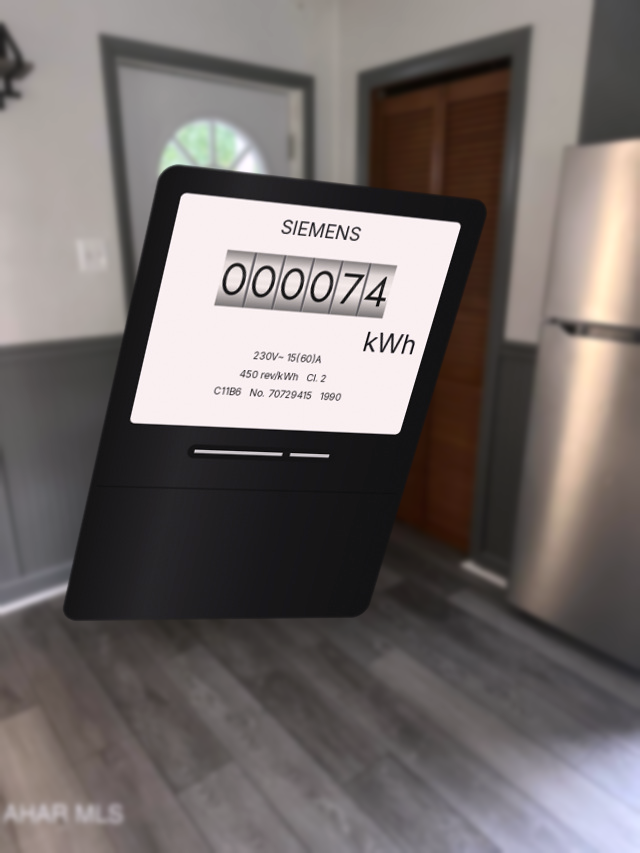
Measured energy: 74 kWh
